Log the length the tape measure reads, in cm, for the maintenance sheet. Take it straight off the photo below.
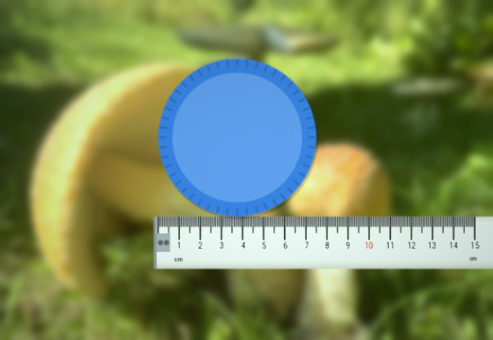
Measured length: 7.5 cm
